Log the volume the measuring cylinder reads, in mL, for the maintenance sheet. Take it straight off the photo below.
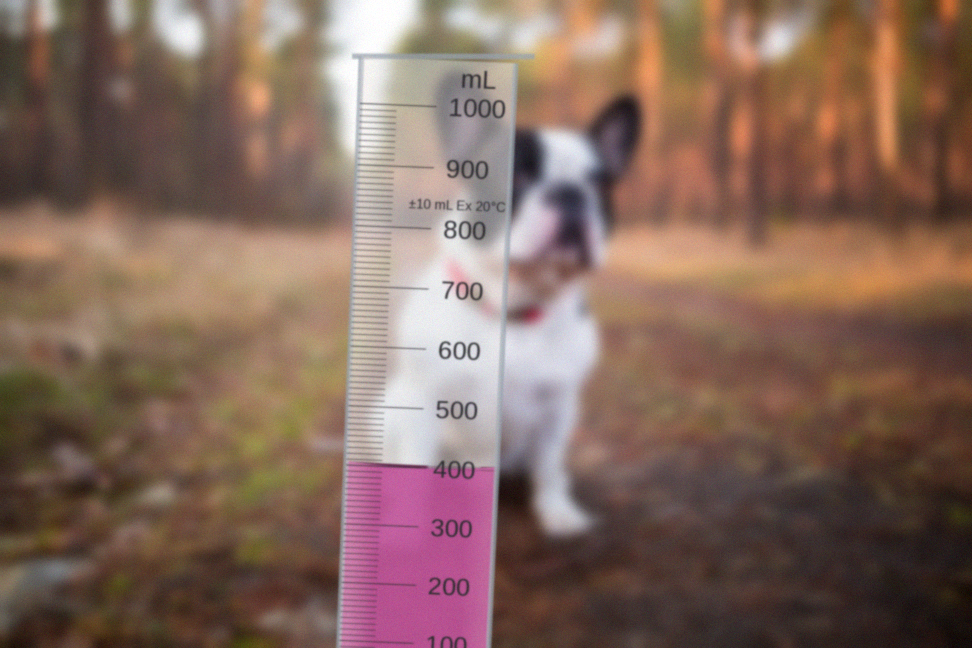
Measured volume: 400 mL
